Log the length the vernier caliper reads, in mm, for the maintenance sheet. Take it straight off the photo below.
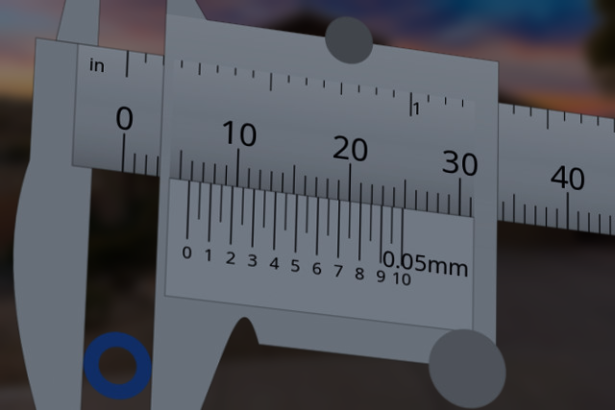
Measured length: 5.8 mm
